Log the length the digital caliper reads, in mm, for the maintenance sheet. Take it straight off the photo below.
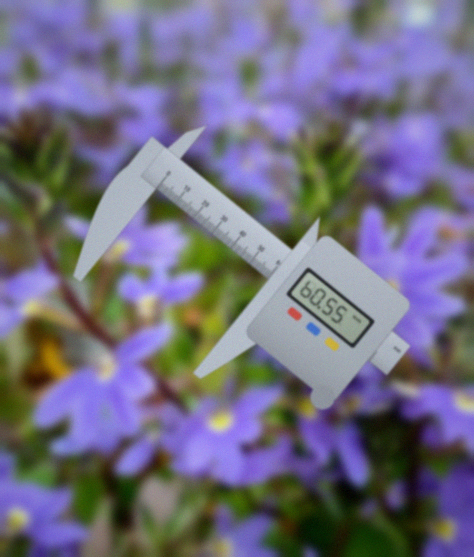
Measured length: 60.55 mm
